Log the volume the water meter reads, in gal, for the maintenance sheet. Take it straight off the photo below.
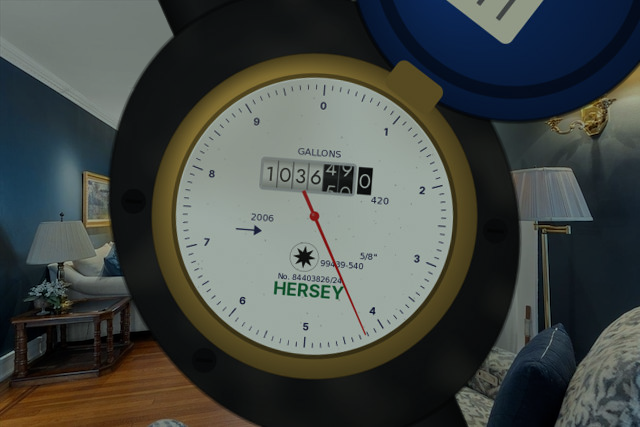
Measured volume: 1036494.2 gal
